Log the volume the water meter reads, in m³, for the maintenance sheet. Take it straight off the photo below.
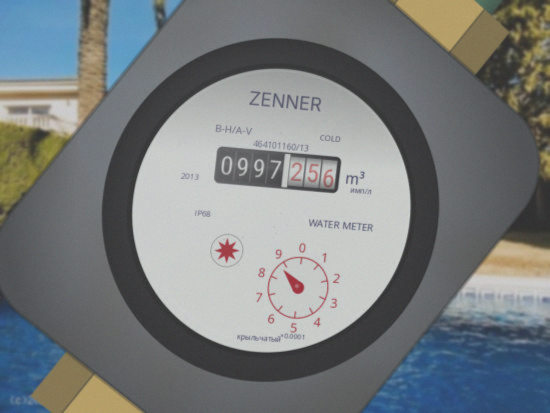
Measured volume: 997.2558 m³
